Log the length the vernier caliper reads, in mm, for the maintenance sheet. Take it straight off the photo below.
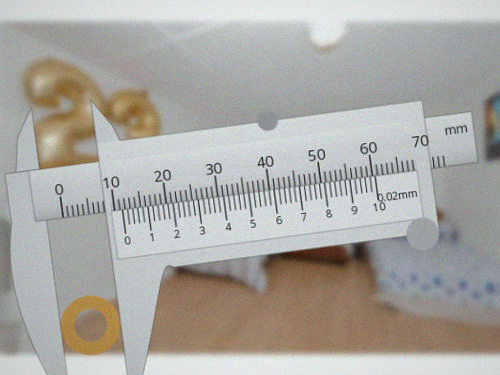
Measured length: 11.5 mm
